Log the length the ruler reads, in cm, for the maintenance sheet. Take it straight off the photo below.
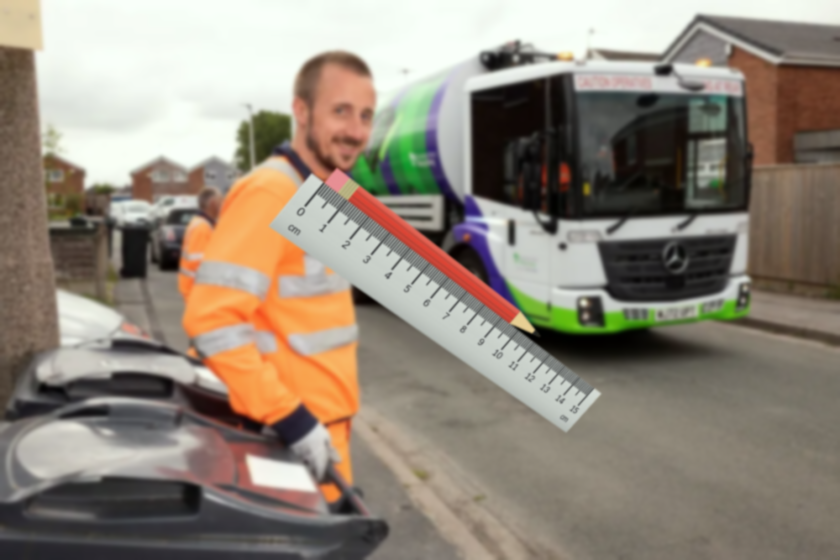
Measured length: 11 cm
